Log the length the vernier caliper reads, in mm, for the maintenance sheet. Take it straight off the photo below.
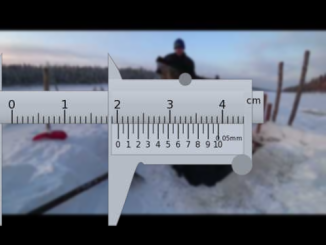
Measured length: 20.2 mm
